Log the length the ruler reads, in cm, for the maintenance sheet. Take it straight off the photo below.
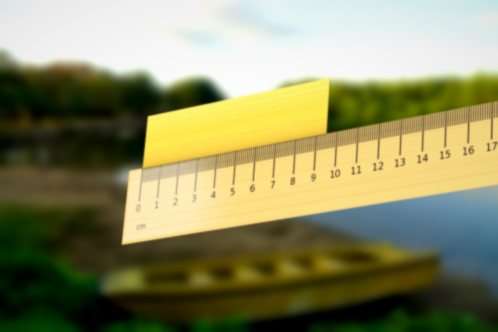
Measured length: 9.5 cm
